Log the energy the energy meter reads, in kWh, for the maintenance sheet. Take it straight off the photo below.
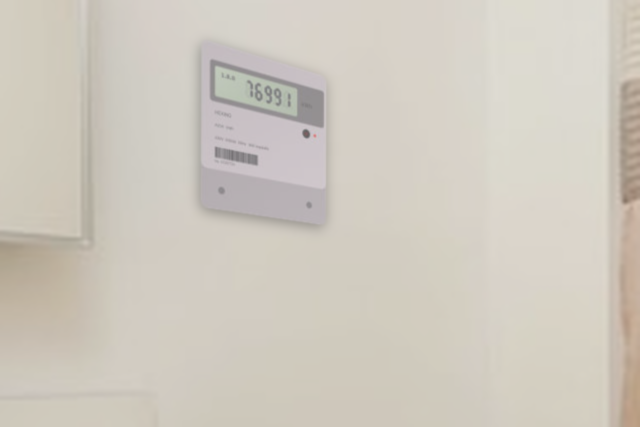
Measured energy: 76991 kWh
